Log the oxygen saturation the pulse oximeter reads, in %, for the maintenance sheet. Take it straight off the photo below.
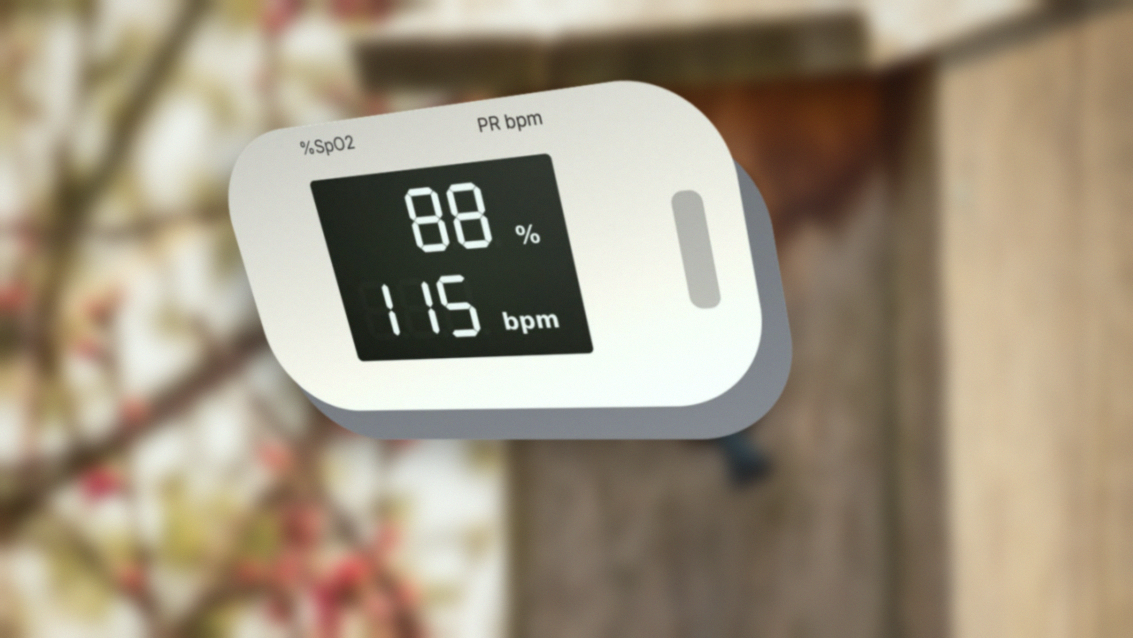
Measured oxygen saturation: 88 %
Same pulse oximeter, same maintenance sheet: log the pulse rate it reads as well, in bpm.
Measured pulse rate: 115 bpm
